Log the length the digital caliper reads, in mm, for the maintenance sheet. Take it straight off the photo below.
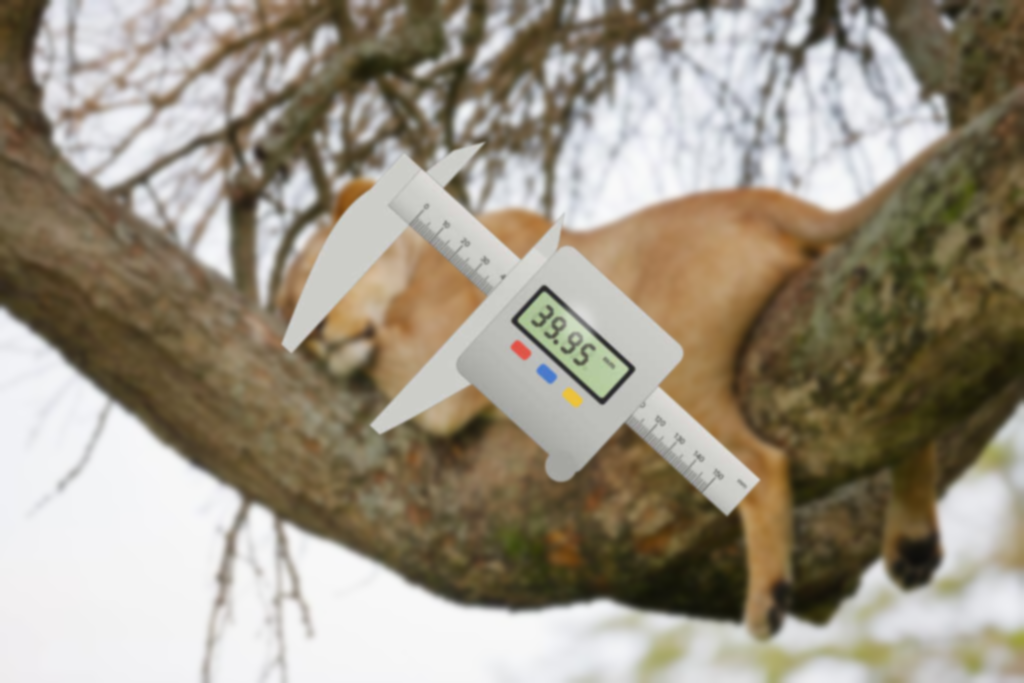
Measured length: 39.95 mm
